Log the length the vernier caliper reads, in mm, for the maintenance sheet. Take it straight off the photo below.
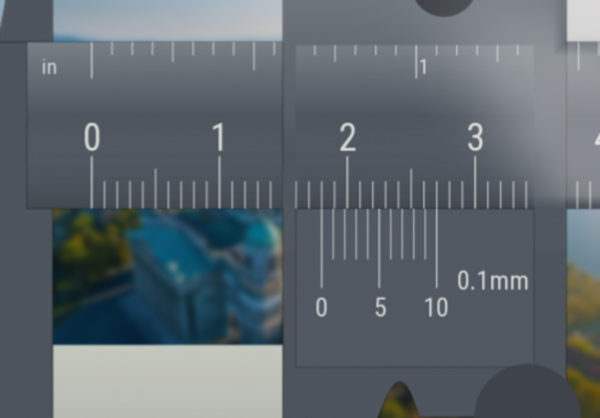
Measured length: 18.0 mm
